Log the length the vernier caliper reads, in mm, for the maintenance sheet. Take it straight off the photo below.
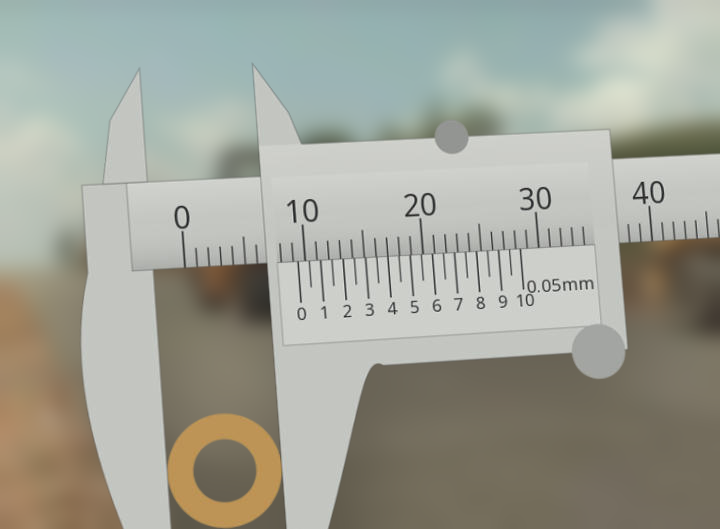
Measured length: 9.4 mm
